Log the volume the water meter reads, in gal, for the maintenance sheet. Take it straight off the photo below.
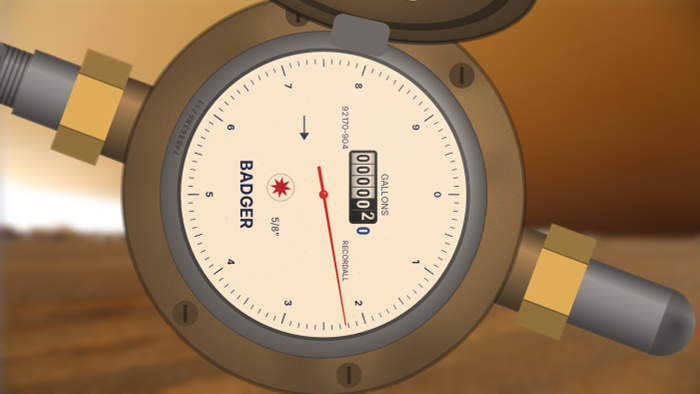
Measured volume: 22.2 gal
